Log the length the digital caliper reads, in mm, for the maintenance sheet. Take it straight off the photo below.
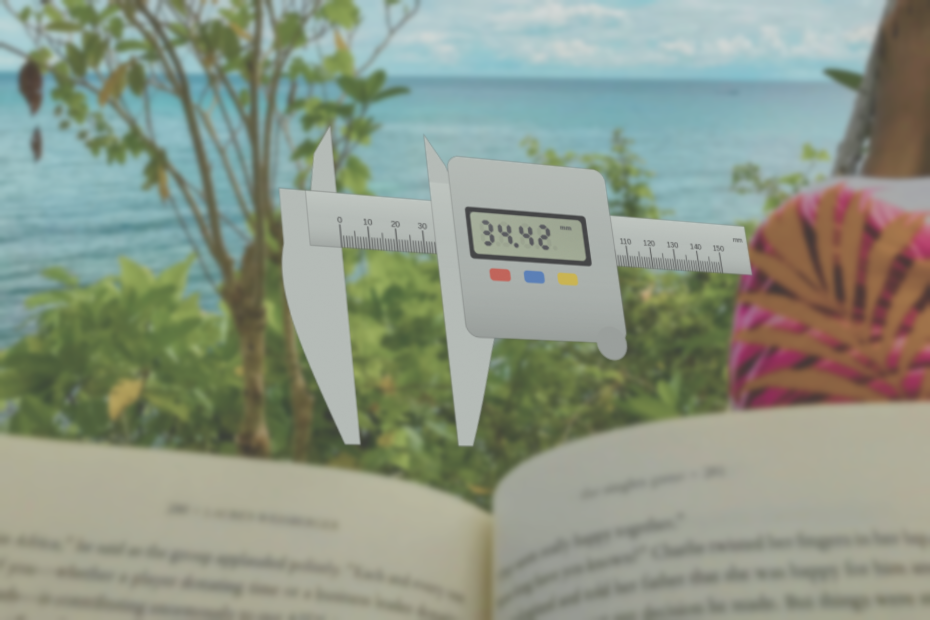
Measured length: 34.42 mm
